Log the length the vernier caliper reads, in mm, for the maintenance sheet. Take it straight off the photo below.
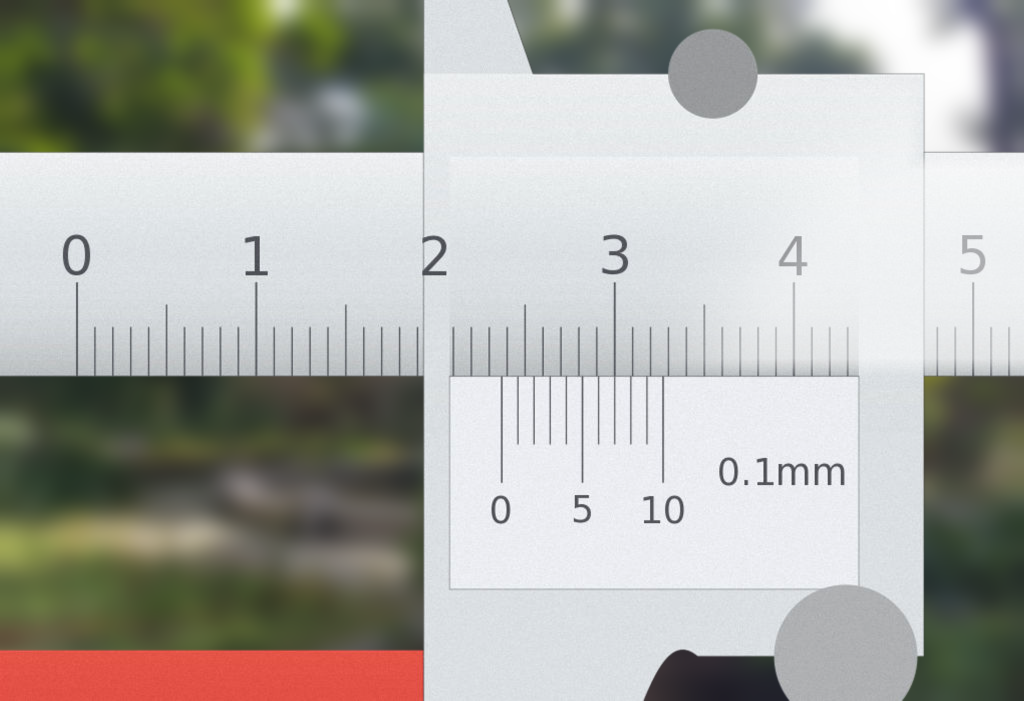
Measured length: 23.7 mm
